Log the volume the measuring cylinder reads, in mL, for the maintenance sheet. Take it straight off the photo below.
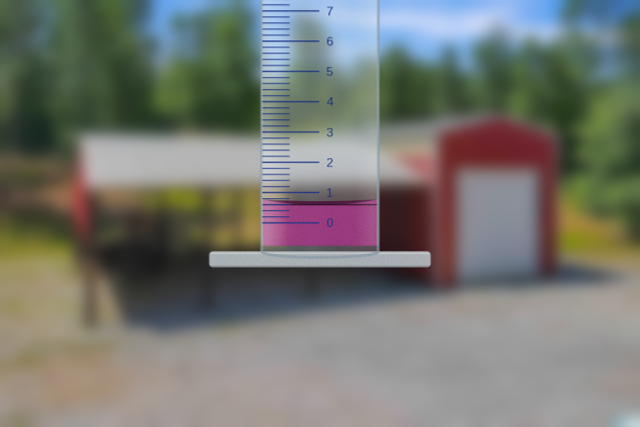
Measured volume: 0.6 mL
